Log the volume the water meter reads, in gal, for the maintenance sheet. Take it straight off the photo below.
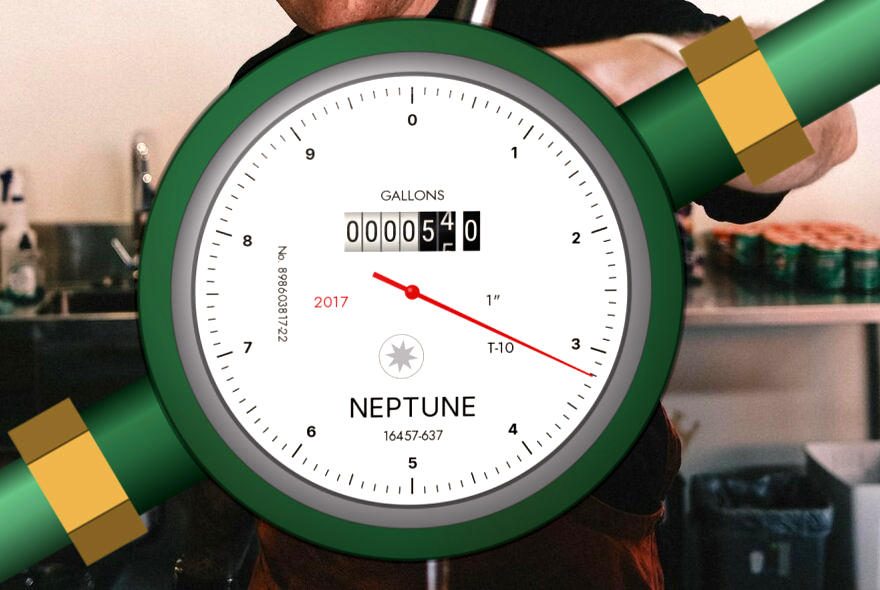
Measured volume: 543.2 gal
